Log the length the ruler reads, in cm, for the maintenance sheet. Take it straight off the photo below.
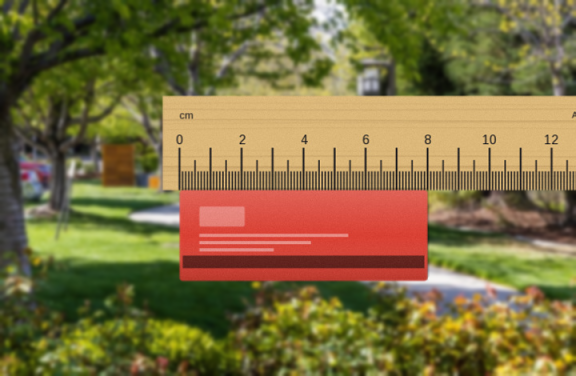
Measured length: 8 cm
